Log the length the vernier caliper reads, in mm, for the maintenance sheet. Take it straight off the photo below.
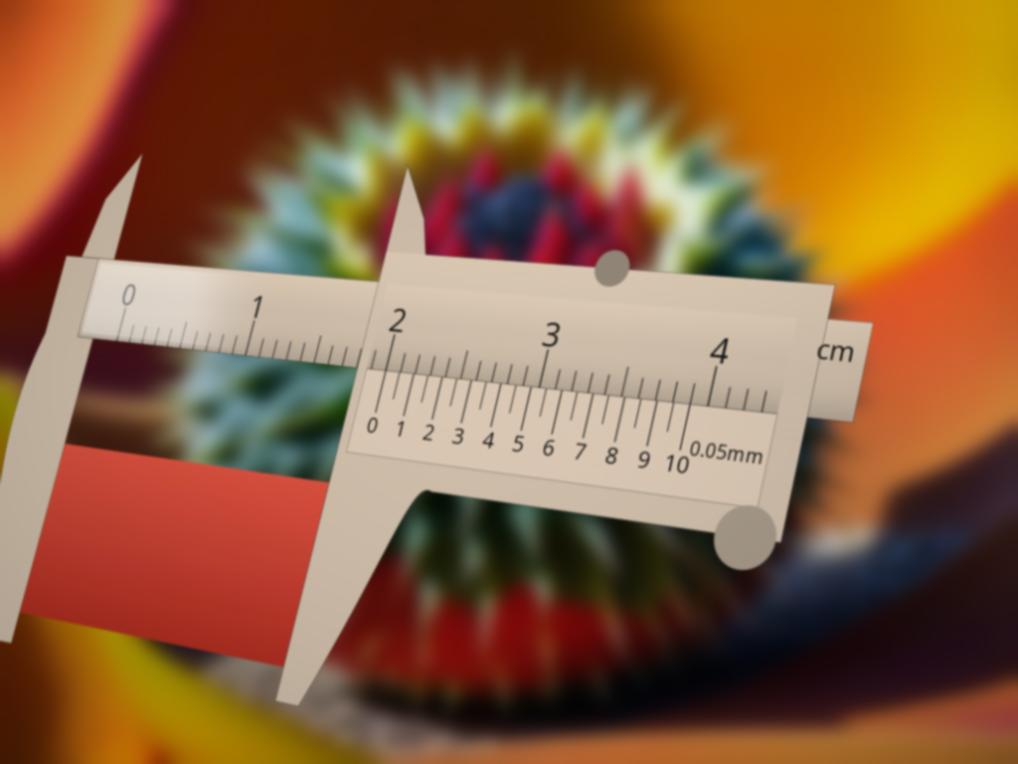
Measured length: 20.0 mm
